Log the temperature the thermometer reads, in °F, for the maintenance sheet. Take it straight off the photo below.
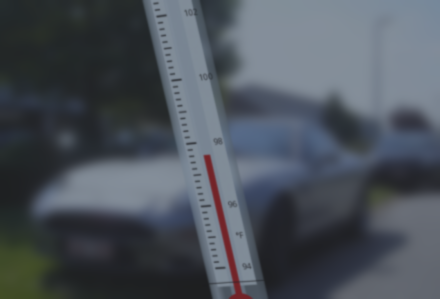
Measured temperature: 97.6 °F
